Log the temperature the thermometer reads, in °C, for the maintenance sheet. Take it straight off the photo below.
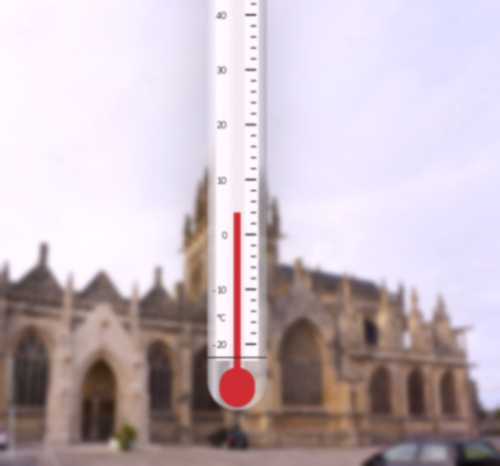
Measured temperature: 4 °C
